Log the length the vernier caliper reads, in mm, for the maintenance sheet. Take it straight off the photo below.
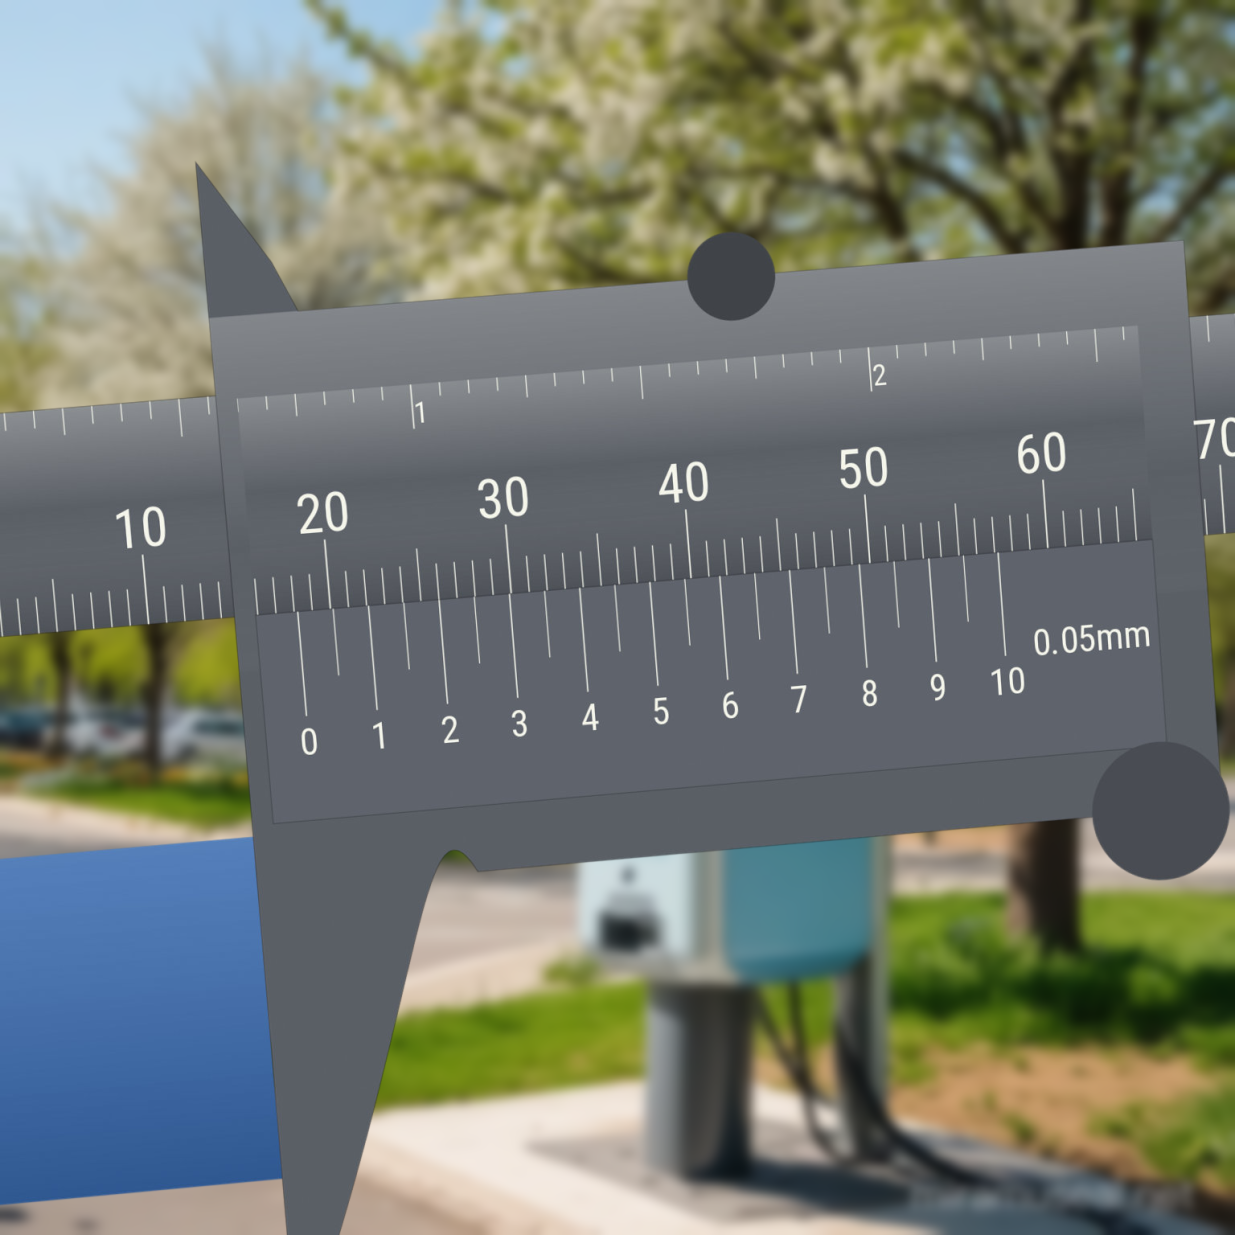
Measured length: 18.2 mm
